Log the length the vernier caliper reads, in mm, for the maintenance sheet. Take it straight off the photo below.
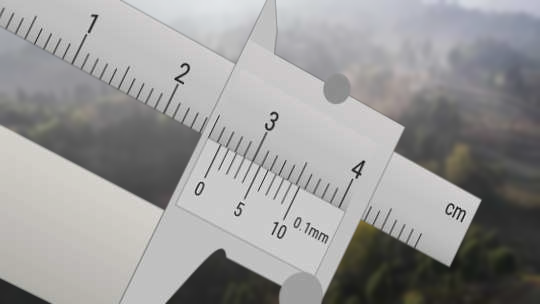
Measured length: 26.4 mm
